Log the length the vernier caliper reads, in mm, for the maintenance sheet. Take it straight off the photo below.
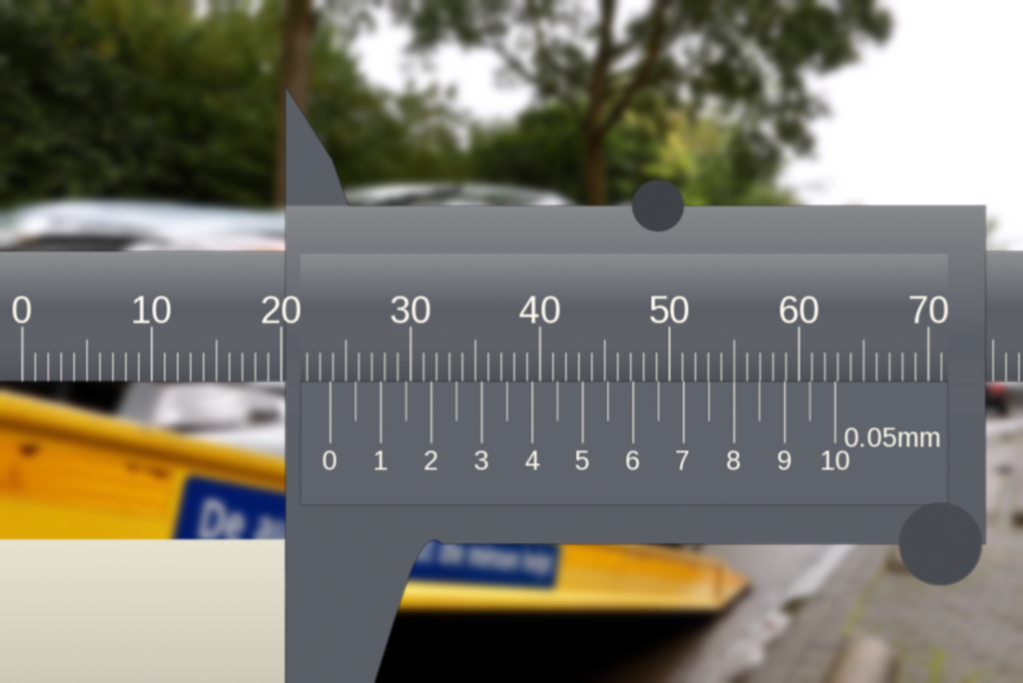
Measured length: 23.8 mm
